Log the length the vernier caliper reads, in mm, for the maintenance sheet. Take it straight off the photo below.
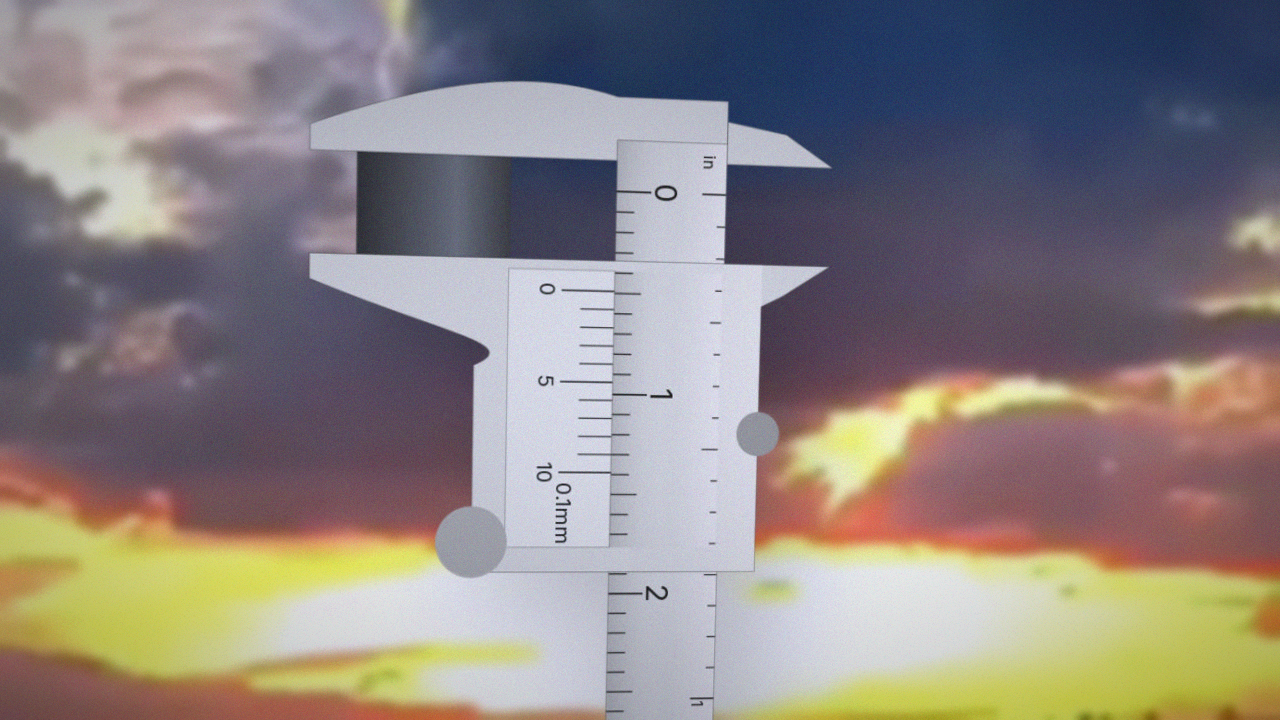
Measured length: 4.9 mm
